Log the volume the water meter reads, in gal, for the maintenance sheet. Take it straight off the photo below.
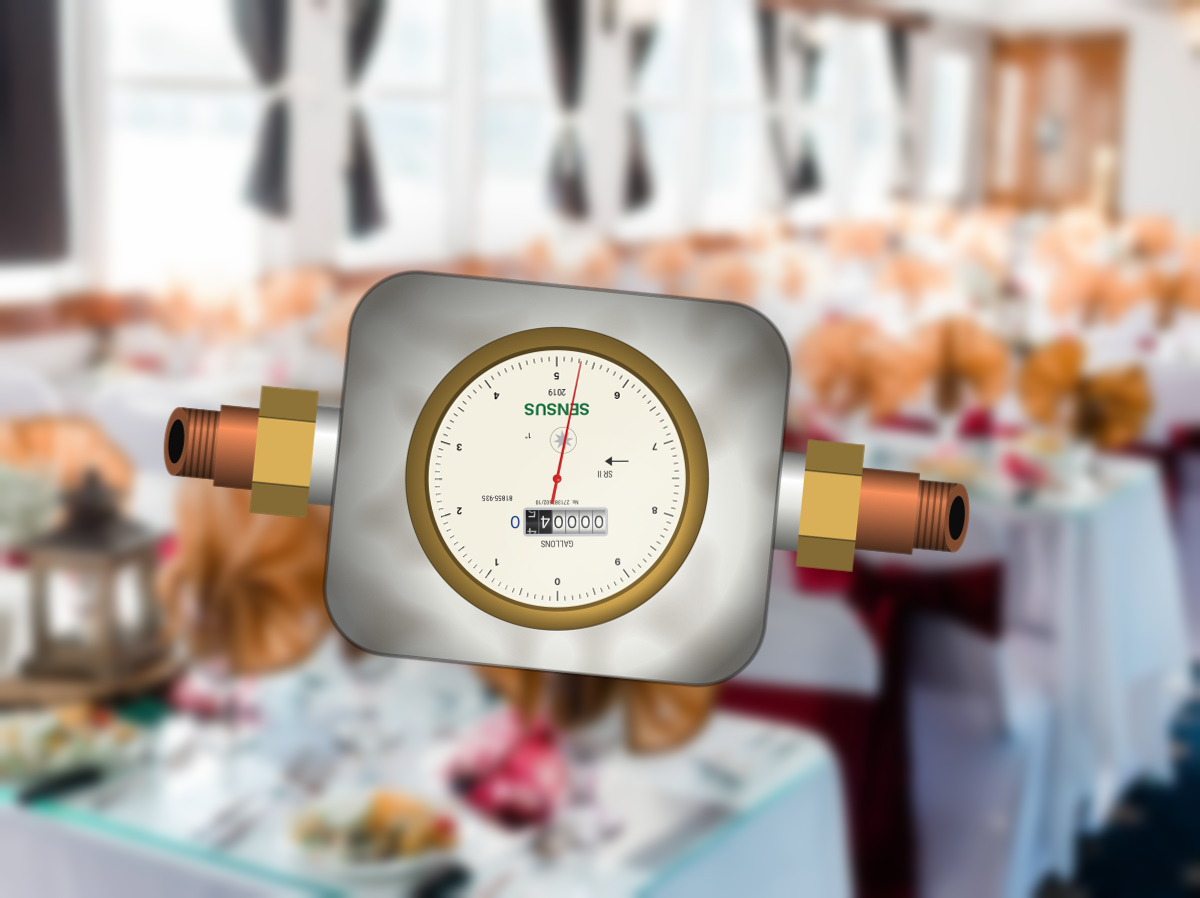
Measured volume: 445.3 gal
